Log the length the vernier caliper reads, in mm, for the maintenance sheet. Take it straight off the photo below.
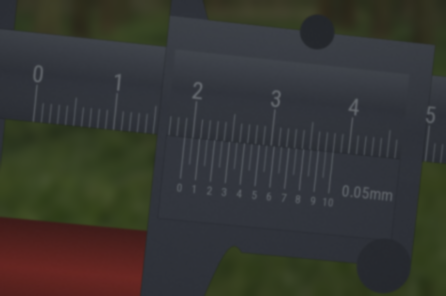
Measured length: 19.0 mm
